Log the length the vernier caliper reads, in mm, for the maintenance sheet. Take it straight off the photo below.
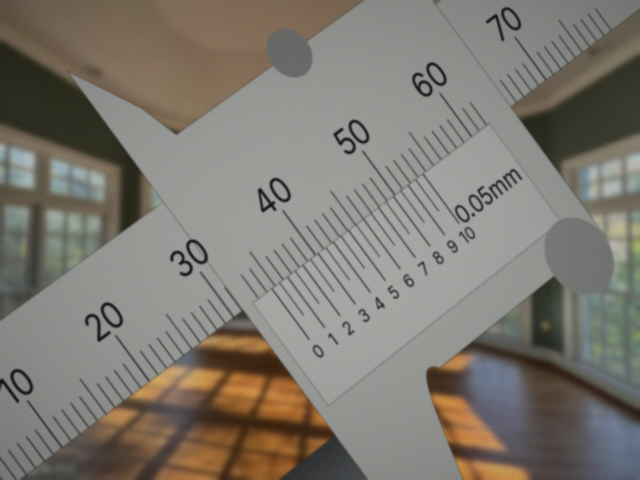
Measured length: 34.6 mm
